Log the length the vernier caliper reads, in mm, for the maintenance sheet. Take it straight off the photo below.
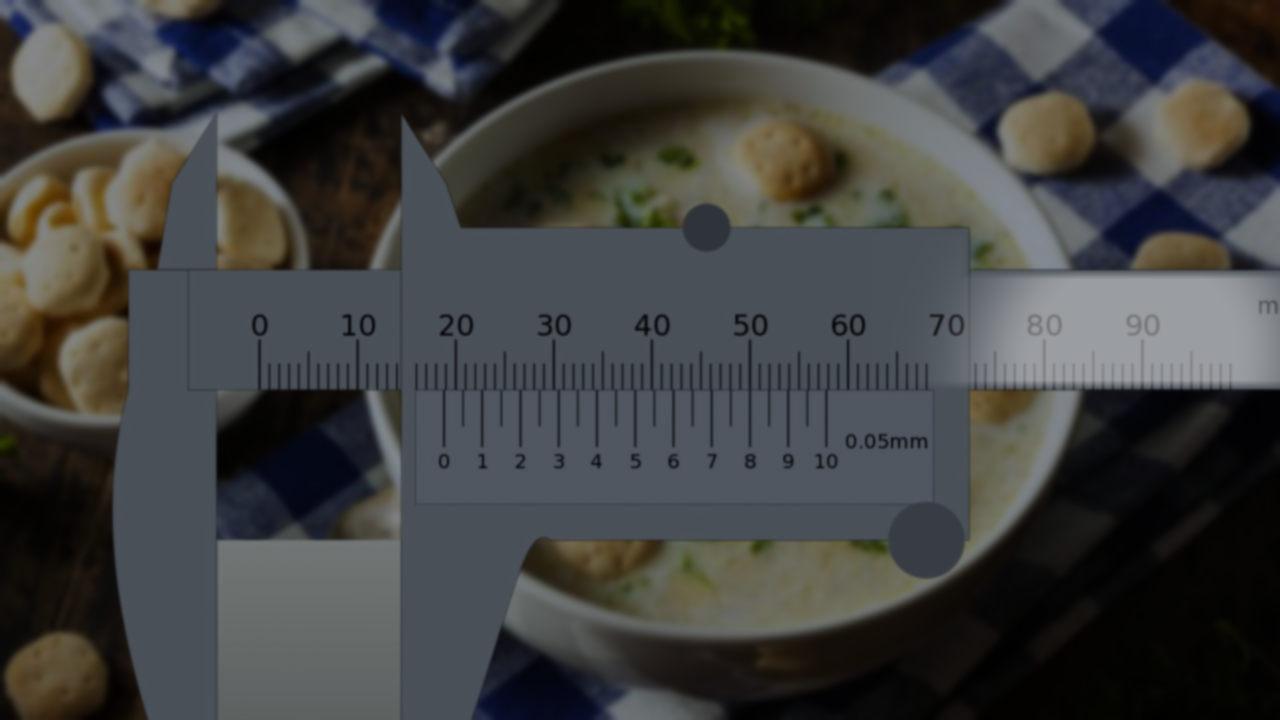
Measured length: 18.8 mm
